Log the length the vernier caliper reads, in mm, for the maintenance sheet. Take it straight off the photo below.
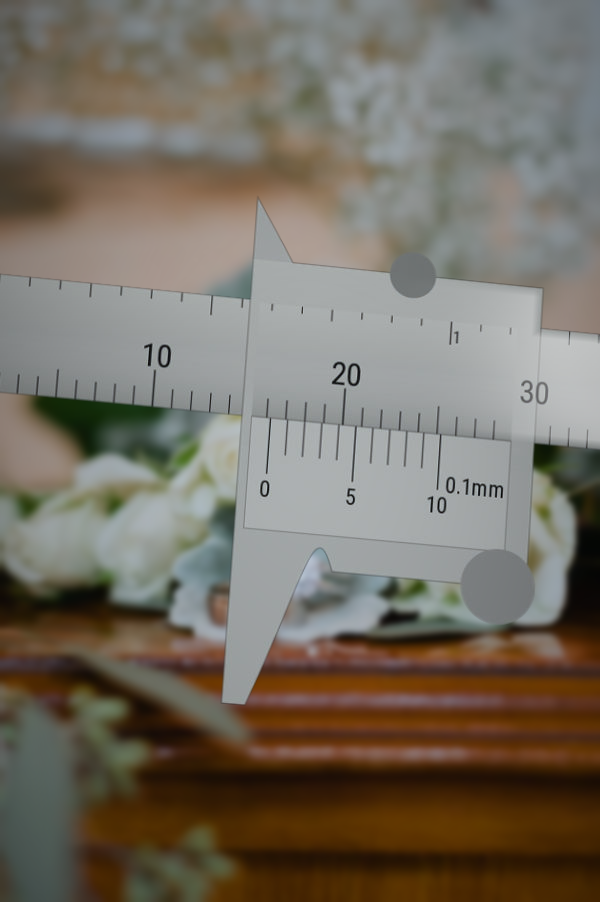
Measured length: 16.2 mm
